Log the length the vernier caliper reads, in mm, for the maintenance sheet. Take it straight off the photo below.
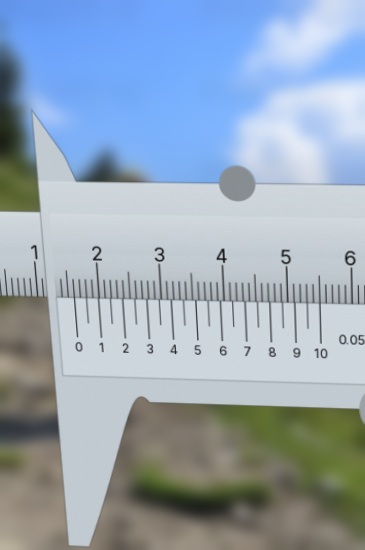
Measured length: 16.0 mm
